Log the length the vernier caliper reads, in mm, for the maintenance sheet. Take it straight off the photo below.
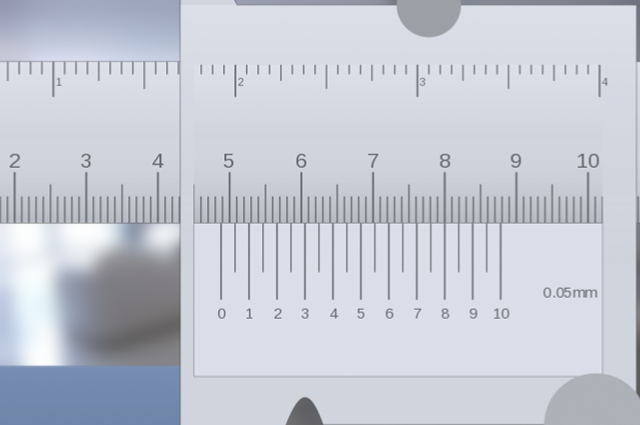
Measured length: 48.8 mm
